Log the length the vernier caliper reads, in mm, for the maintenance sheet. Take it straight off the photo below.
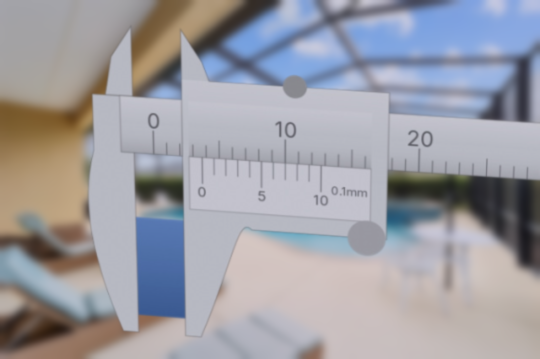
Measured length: 3.7 mm
